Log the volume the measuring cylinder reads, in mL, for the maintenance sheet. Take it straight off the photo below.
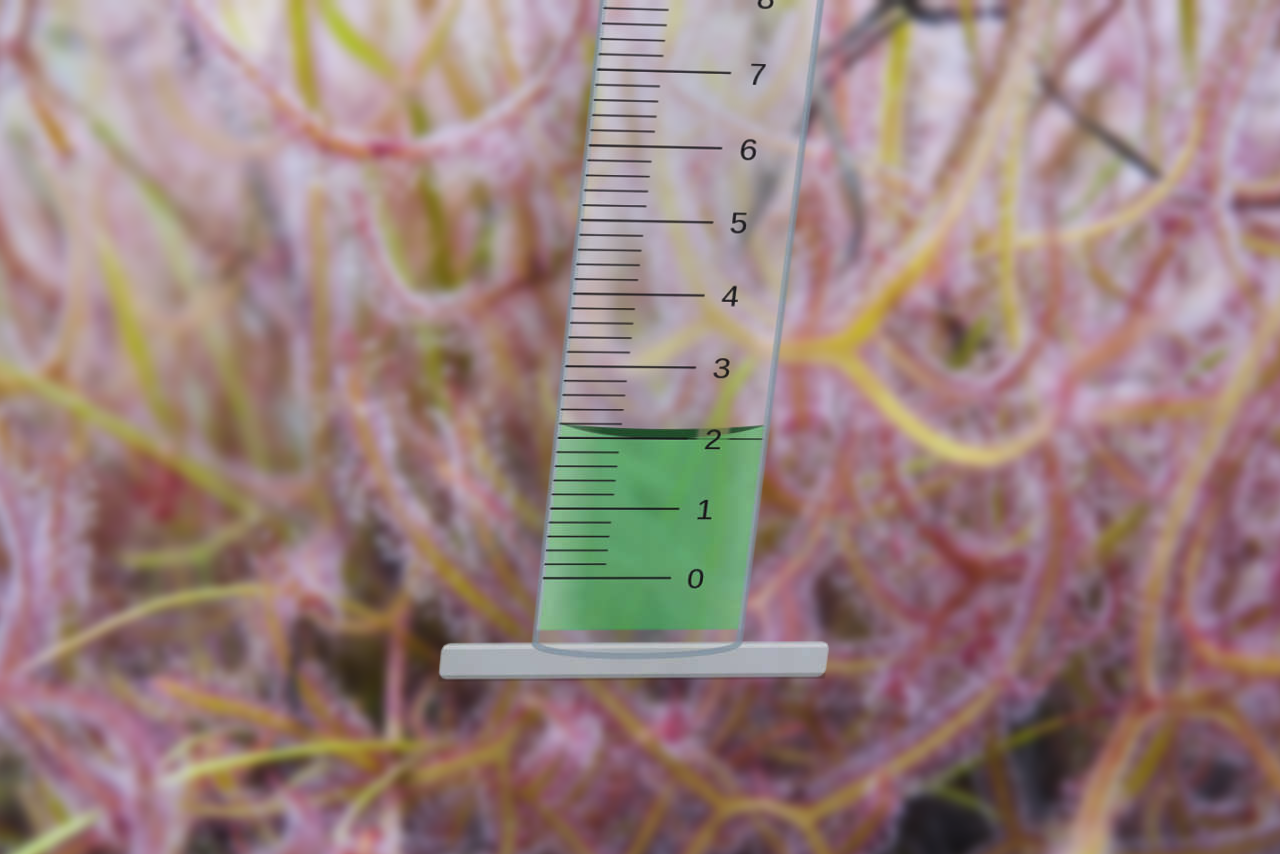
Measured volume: 2 mL
